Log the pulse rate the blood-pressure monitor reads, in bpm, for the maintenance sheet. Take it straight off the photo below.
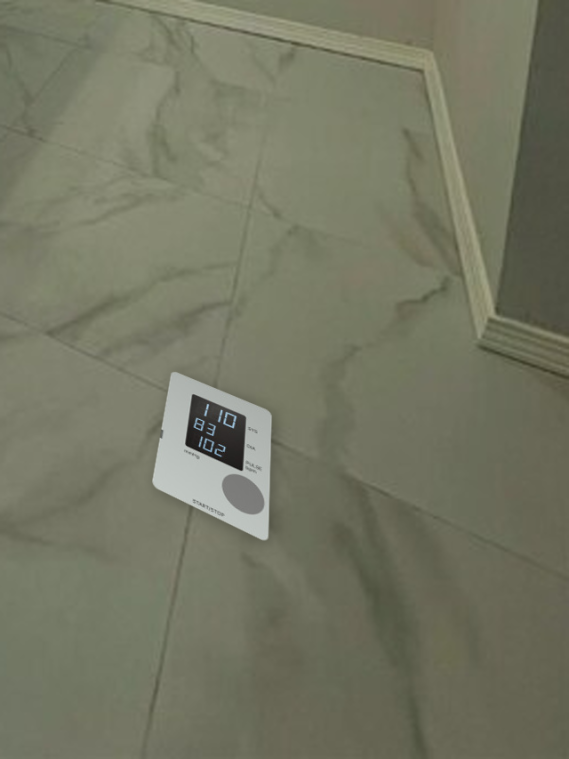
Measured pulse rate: 102 bpm
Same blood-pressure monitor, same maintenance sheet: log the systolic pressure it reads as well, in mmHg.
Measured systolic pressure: 110 mmHg
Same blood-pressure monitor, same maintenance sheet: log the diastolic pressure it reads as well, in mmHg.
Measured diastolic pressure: 83 mmHg
